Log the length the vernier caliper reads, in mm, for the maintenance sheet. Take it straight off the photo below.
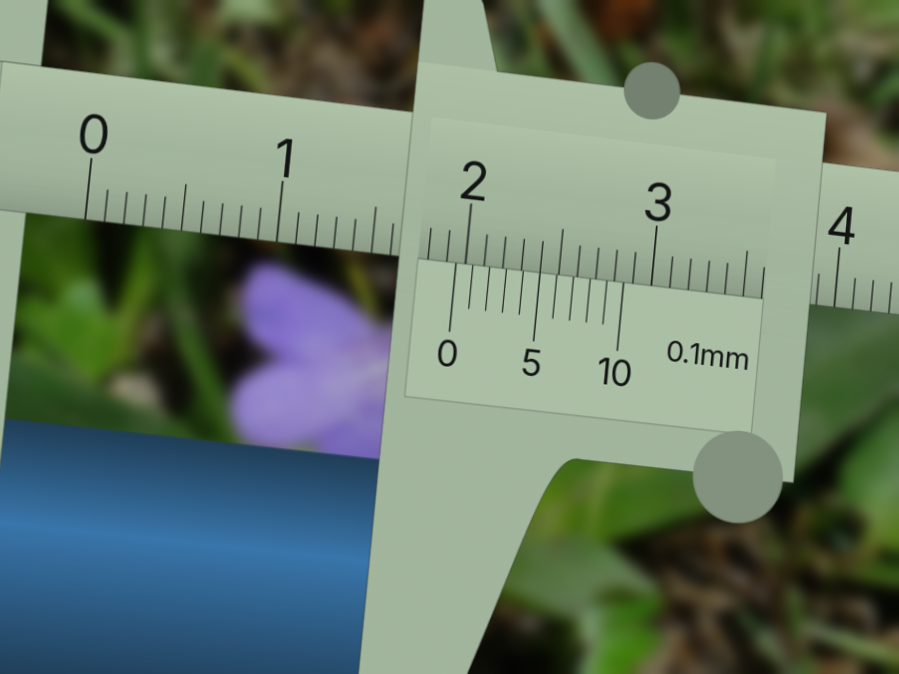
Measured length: 19.5 mm
